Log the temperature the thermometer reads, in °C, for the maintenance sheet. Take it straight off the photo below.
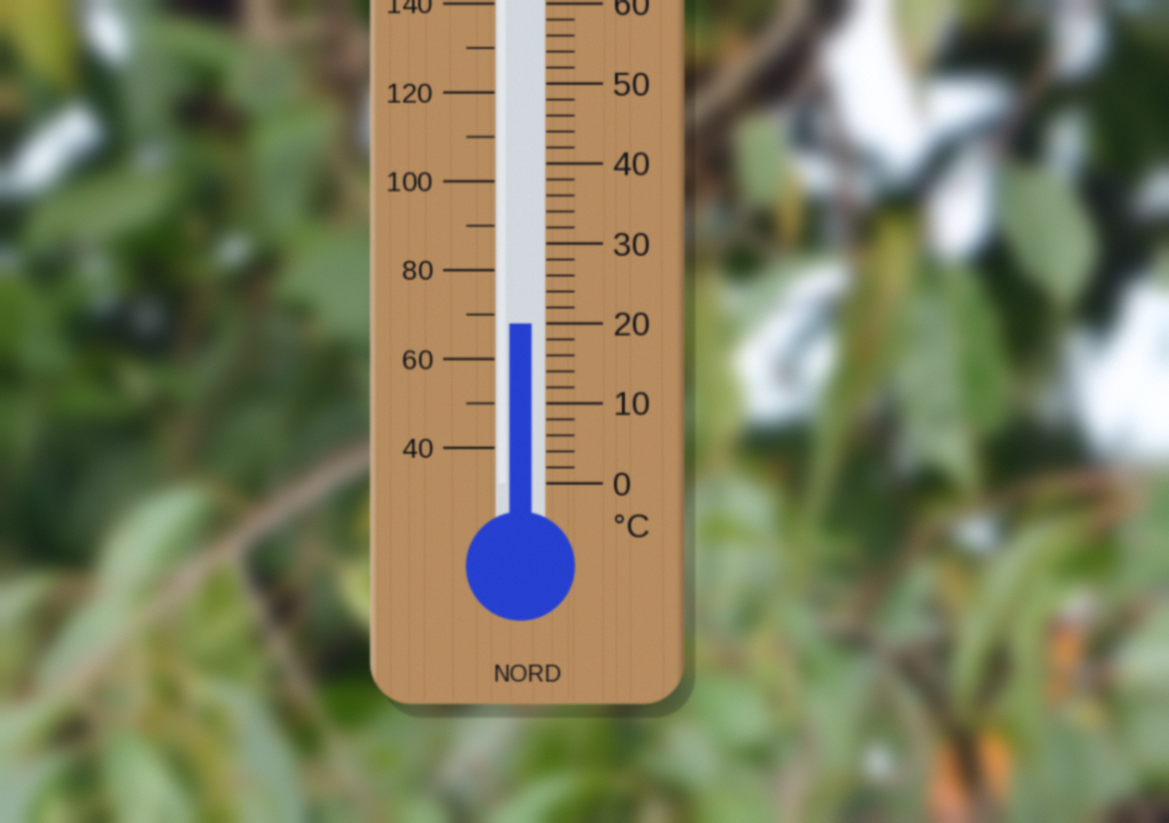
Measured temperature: 20 °C
